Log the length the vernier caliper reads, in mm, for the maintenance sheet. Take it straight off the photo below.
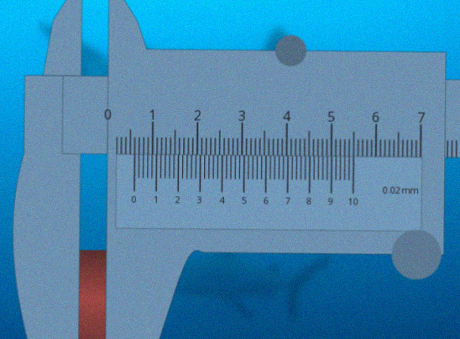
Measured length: 6.0 mm
